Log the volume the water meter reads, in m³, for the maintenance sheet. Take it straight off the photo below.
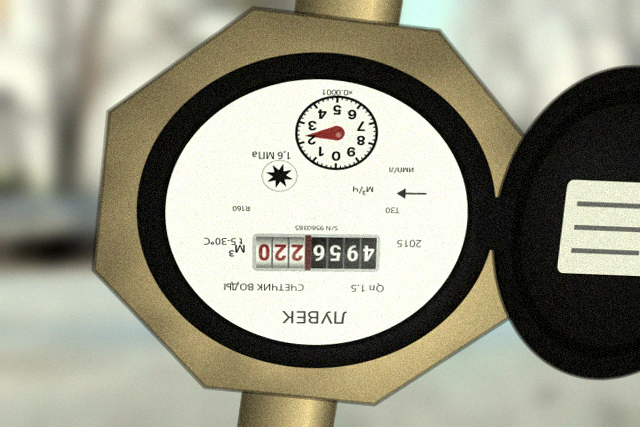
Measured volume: 4956.2202 m³
